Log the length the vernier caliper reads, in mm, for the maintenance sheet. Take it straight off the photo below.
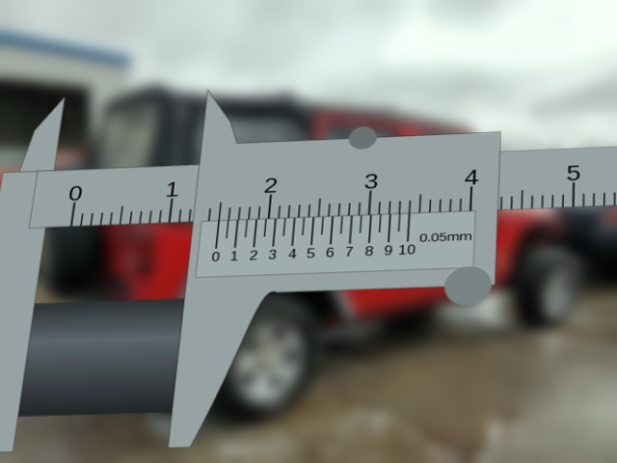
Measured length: 15.0 mm
